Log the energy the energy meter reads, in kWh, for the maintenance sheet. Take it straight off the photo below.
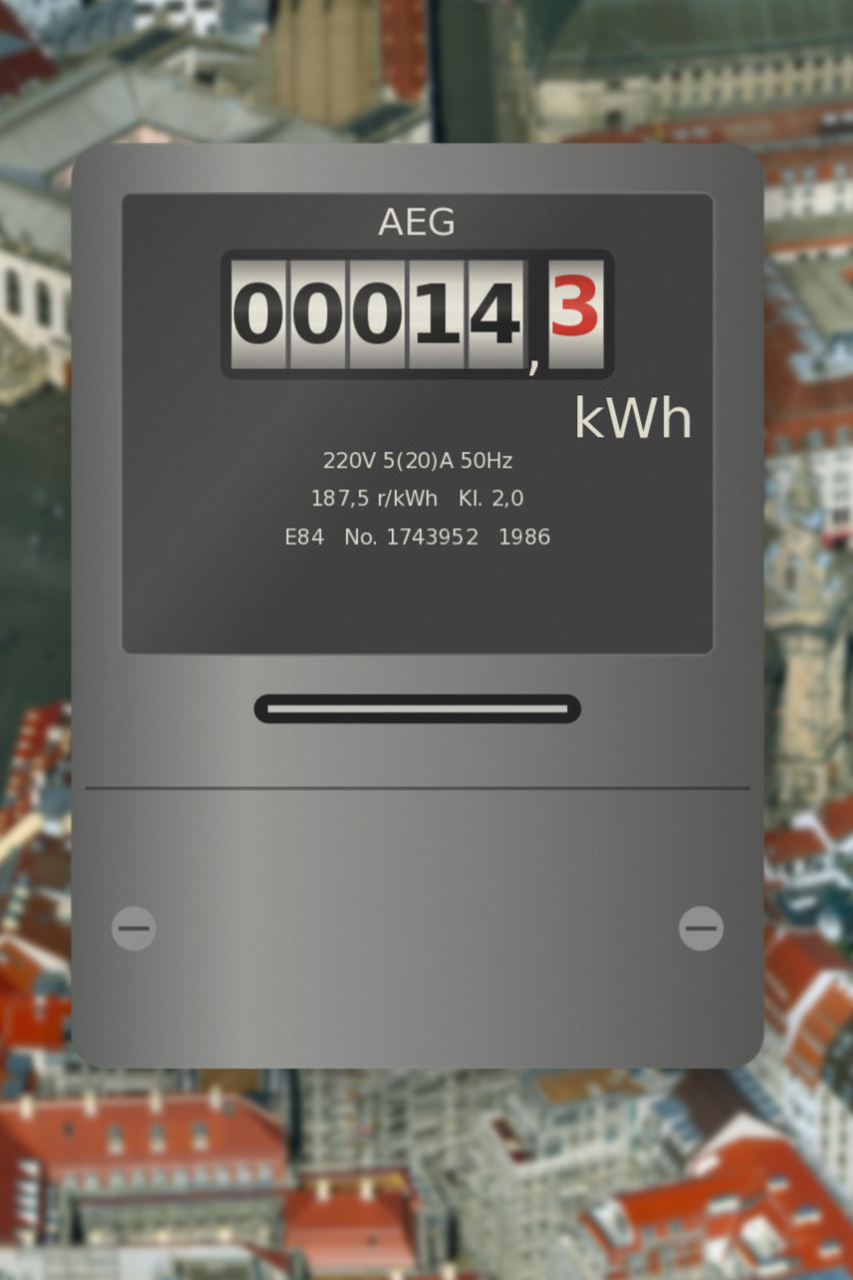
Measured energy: 14.3 kWh
